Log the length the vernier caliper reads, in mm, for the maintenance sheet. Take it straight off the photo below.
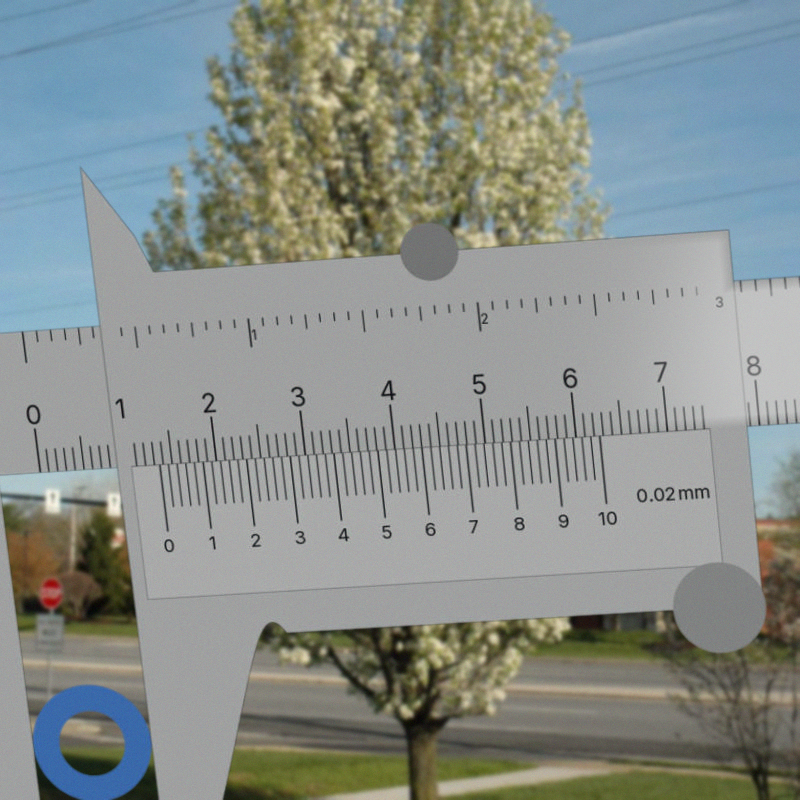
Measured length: 13.6 mm
